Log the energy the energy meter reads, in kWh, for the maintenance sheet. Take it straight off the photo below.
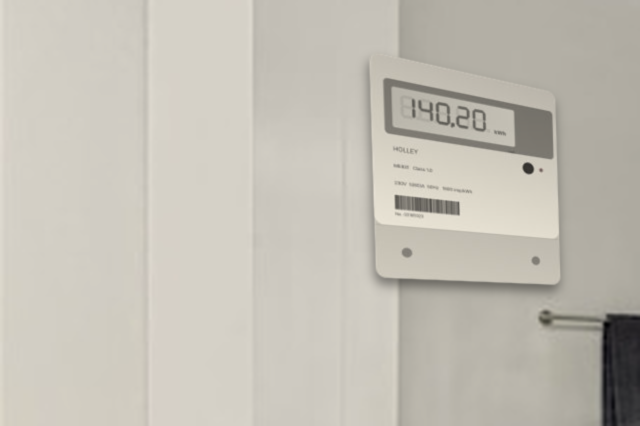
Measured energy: 140.20 kWh
